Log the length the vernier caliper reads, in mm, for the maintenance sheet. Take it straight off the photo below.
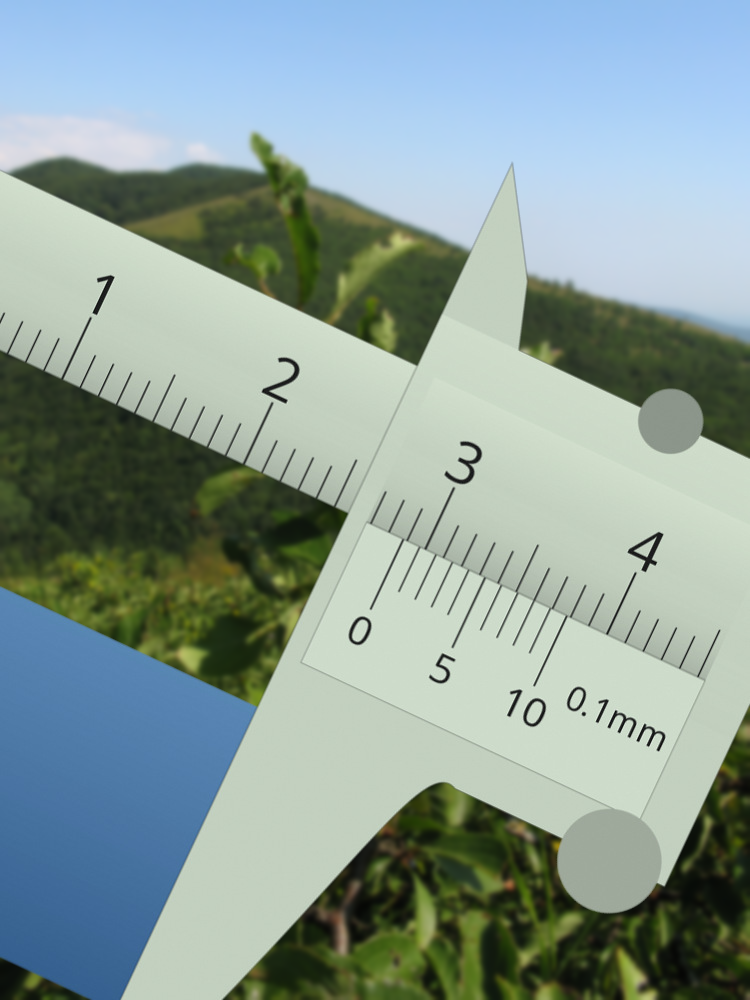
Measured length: 28.8 mm
